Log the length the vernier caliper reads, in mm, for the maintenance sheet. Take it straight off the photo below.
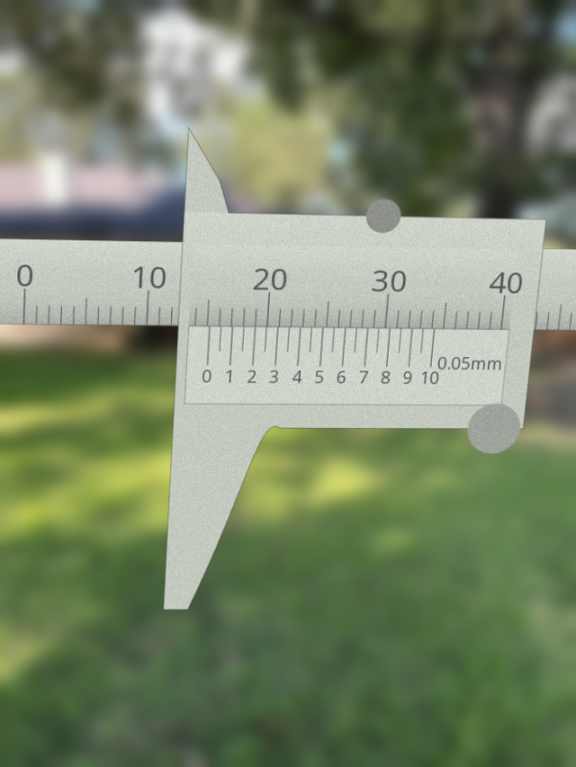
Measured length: 15.2 mm
